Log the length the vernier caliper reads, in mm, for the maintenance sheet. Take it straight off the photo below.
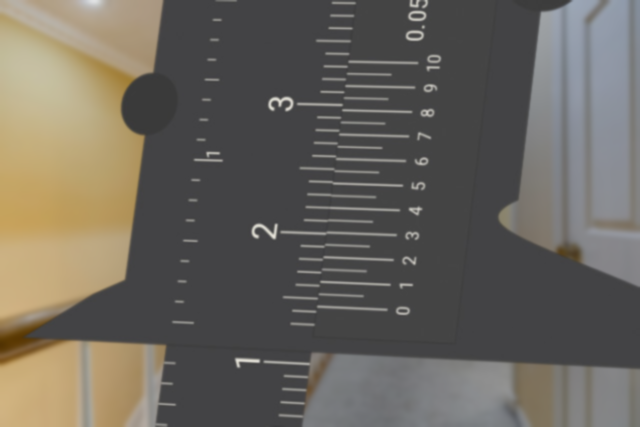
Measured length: 14.4 mm
